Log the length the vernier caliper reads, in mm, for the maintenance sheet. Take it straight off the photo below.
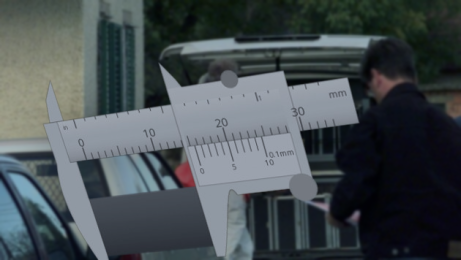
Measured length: 15.6 mm
